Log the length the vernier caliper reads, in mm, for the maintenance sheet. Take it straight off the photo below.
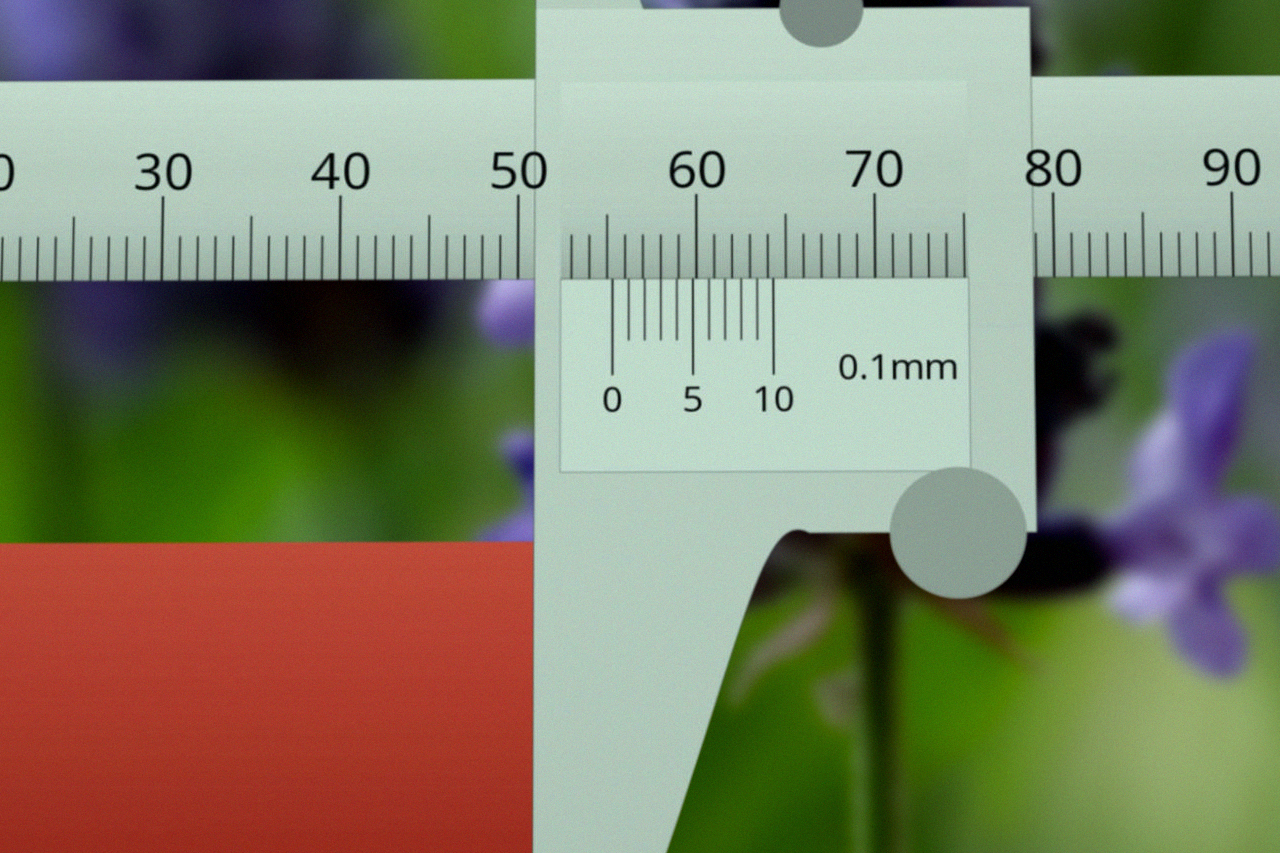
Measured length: 55.3 mm
